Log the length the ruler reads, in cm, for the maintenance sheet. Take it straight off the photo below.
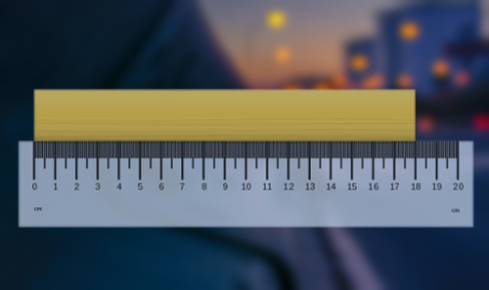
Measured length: 18 cm
